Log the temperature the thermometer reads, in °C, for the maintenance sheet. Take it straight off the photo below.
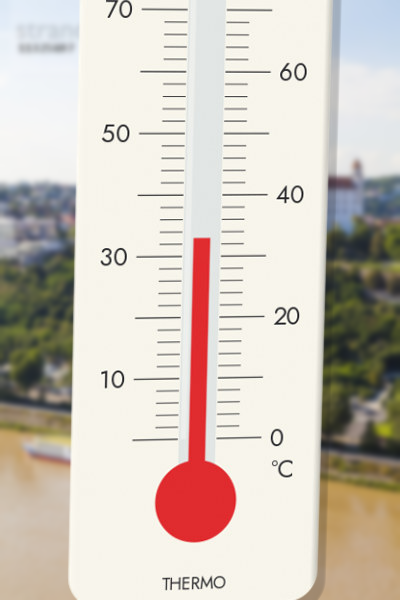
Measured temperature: 33 °C
